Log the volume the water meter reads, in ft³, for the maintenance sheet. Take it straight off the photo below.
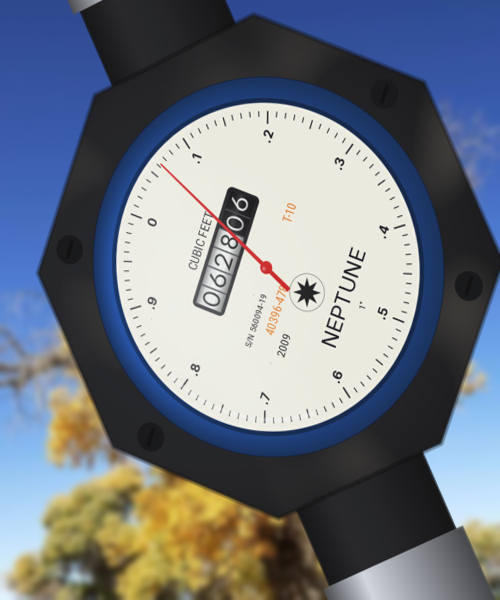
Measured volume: 62806.06 ft³
